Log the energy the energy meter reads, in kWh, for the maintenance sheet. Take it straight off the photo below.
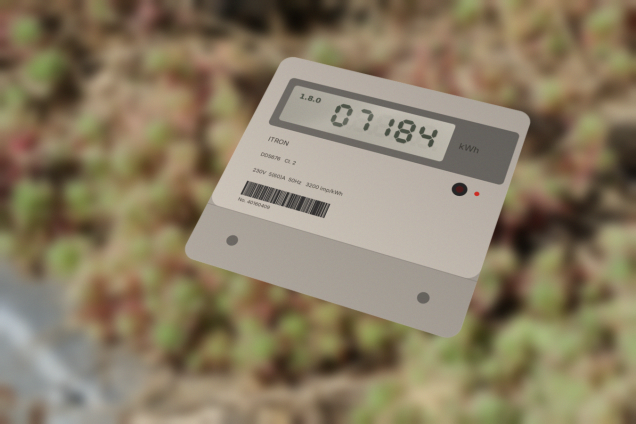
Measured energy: 7184 kWh
